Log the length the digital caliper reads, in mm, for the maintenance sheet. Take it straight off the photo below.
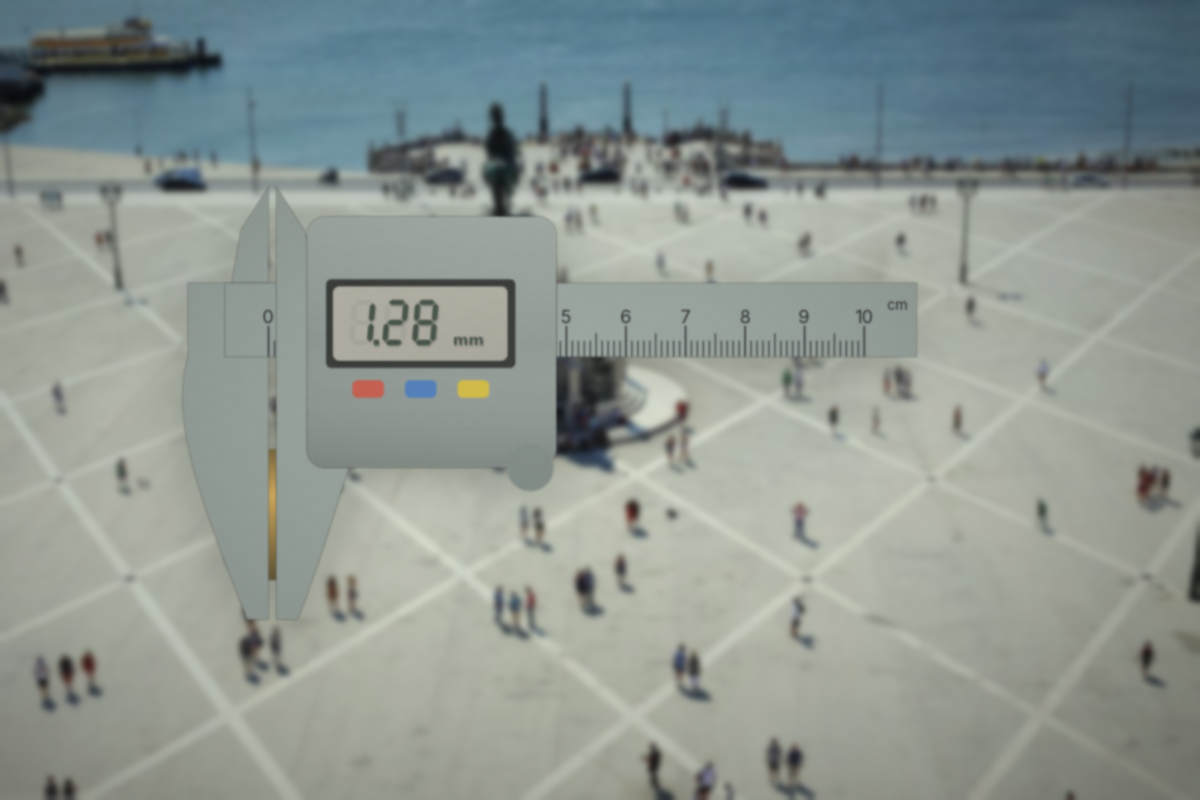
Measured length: 1.28 mm
